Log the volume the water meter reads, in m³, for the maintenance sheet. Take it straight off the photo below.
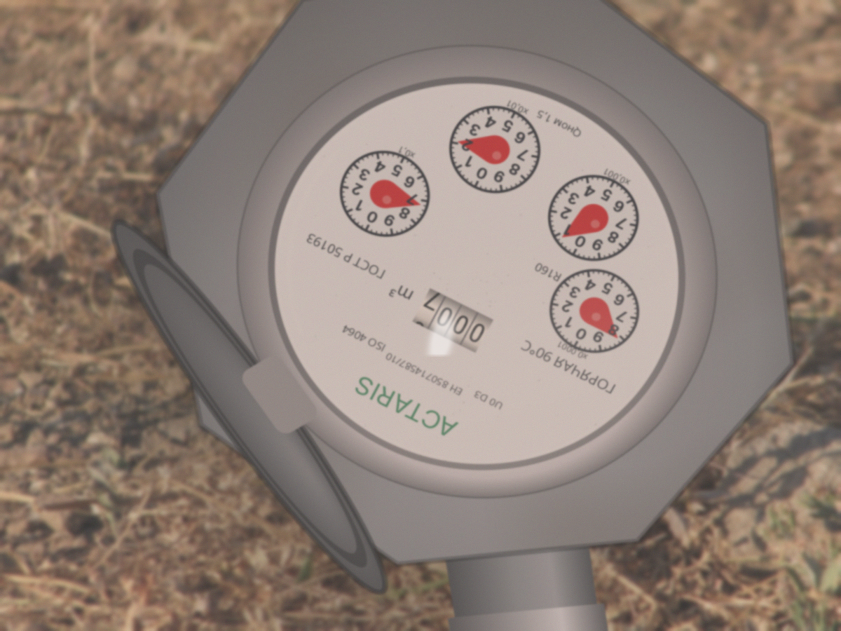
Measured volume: 6.7208 m³
